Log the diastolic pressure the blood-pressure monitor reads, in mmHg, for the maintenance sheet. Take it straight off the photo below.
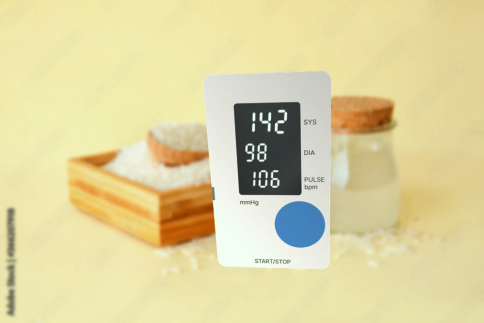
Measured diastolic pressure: 98 mmHg
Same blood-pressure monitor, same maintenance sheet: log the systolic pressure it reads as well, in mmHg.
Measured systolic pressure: 142 mmHg
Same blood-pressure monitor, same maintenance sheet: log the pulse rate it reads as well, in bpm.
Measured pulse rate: 106 bpm
